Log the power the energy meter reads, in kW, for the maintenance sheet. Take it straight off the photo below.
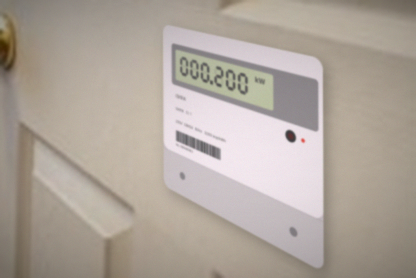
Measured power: 0.200 kW
